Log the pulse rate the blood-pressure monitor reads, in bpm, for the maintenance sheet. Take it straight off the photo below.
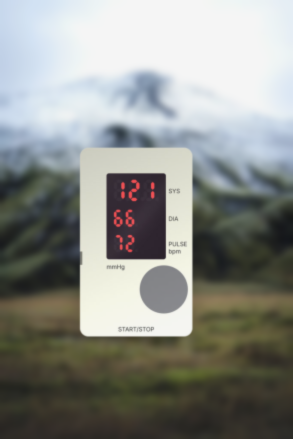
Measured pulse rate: 72 bpm
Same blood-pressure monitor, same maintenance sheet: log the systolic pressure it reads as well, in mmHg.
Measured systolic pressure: 121 mmHg
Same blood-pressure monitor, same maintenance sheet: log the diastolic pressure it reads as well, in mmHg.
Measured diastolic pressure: 66 mmHg
